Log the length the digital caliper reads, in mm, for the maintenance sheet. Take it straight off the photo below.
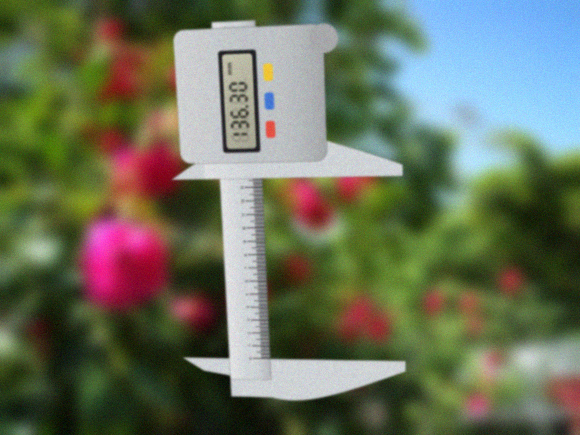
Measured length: 136.30 mm
